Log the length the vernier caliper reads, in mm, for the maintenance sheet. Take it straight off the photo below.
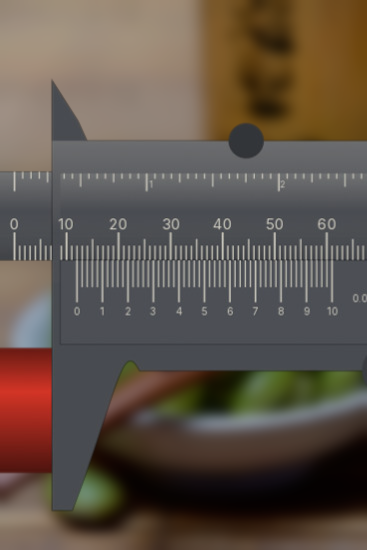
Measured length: 12.0 mm
